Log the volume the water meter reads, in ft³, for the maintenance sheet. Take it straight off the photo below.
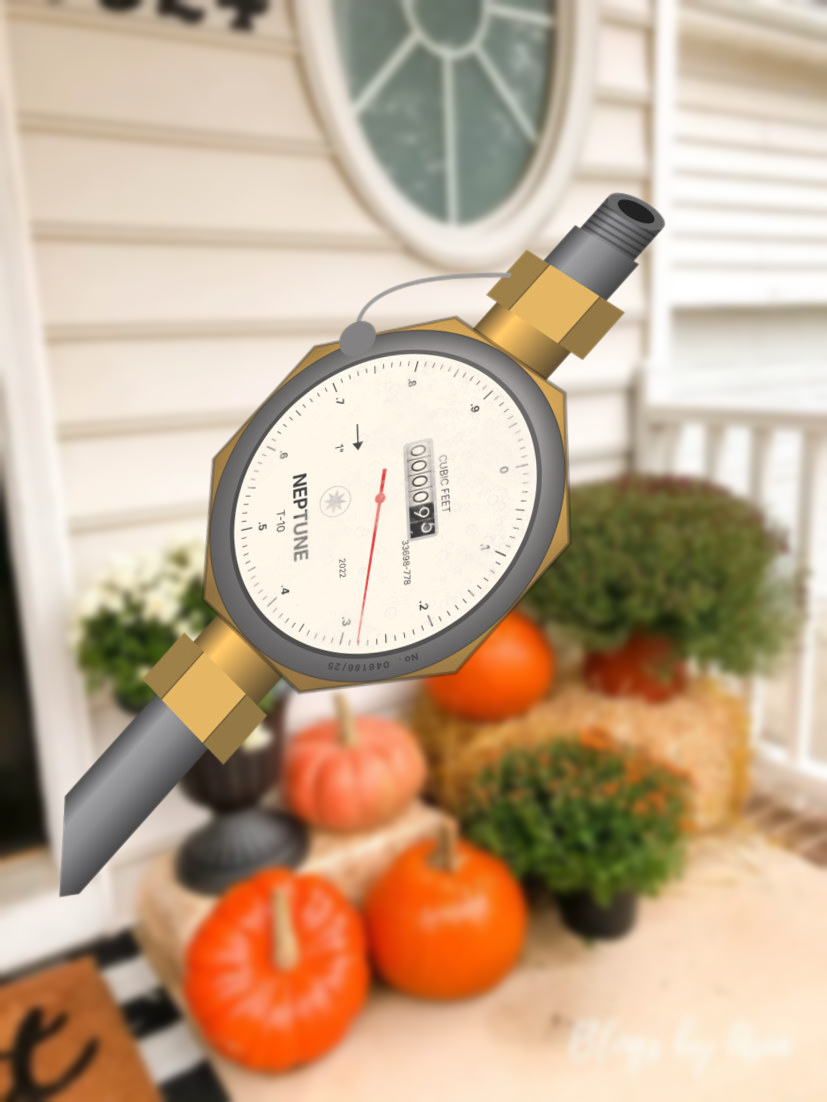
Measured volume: 95.28 ft³
